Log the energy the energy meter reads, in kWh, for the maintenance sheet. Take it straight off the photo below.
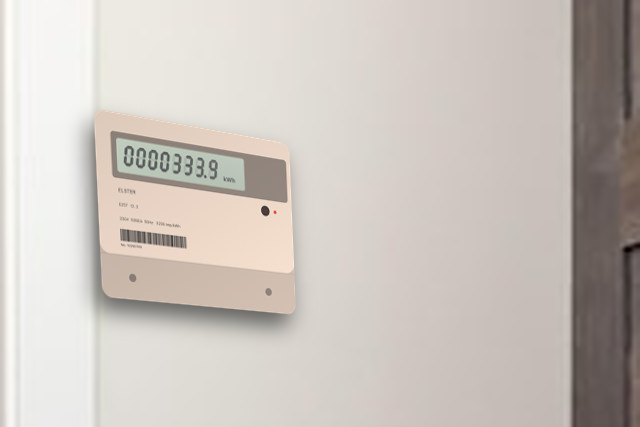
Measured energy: 333.9 kWh
